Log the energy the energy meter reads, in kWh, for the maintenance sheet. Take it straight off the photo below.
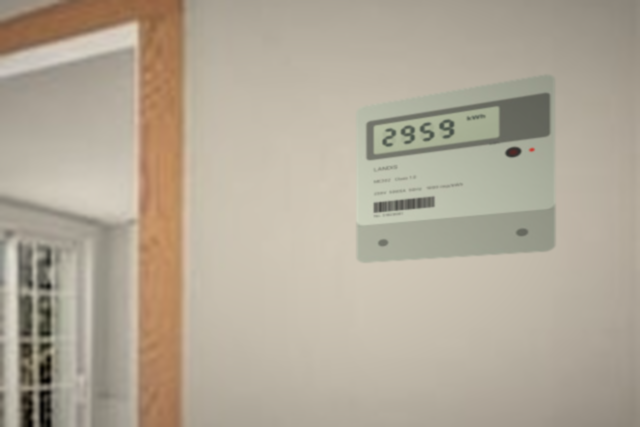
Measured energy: 2959 kWh
